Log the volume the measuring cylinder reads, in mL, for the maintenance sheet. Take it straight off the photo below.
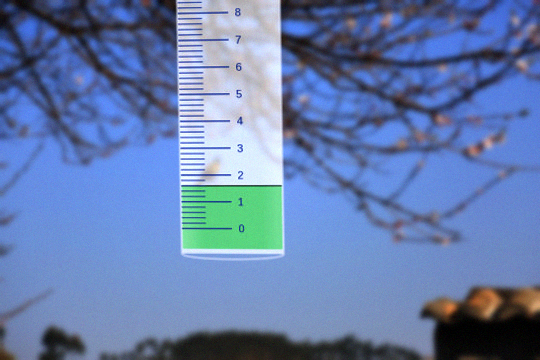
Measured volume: 1.6 mL
